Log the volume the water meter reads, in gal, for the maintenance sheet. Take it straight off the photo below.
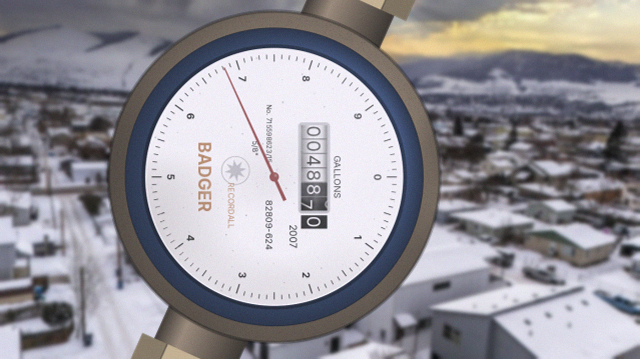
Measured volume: 48866.8 gal
